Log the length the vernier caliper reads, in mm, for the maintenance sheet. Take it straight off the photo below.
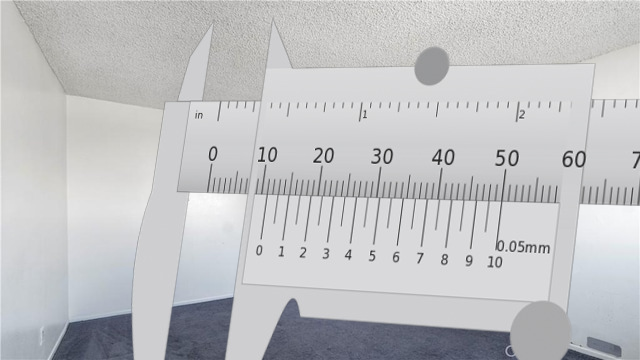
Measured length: 11.0 mm
